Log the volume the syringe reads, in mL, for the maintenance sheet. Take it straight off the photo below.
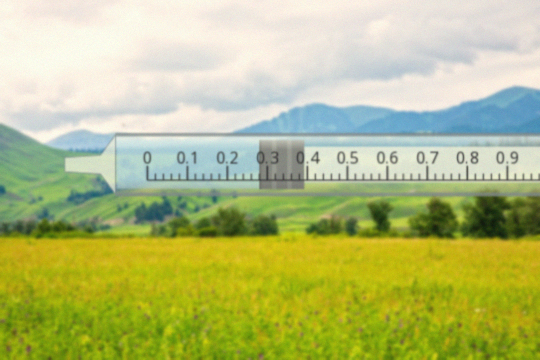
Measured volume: 0.28 mL
